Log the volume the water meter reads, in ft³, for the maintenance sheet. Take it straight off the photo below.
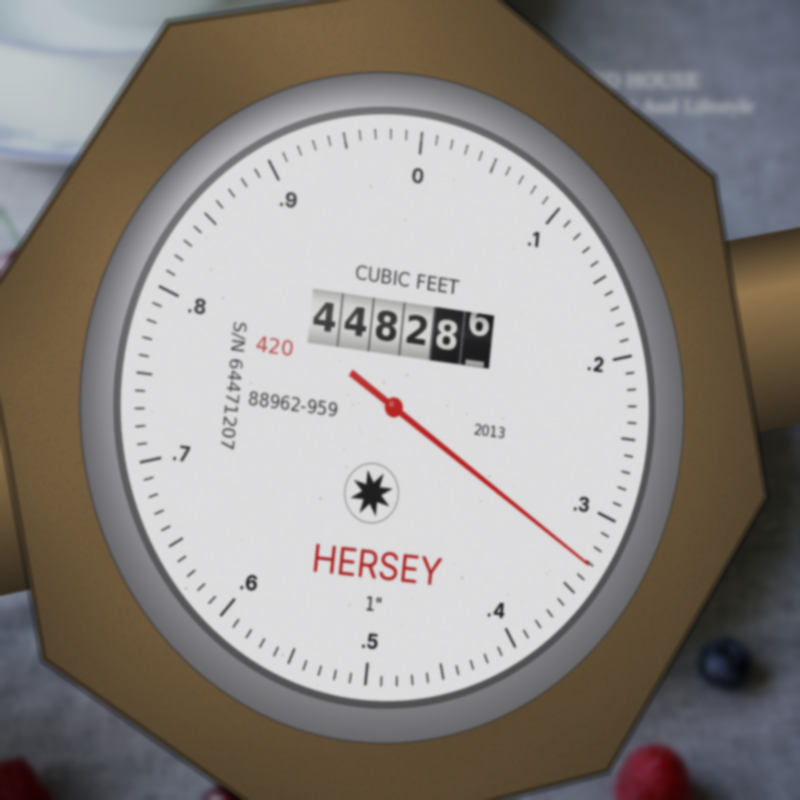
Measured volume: 448286.33 ft³
